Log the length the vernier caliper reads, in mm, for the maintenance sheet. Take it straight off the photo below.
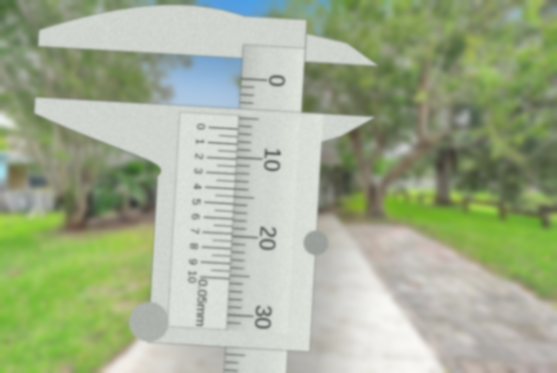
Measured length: 6.4 mm
